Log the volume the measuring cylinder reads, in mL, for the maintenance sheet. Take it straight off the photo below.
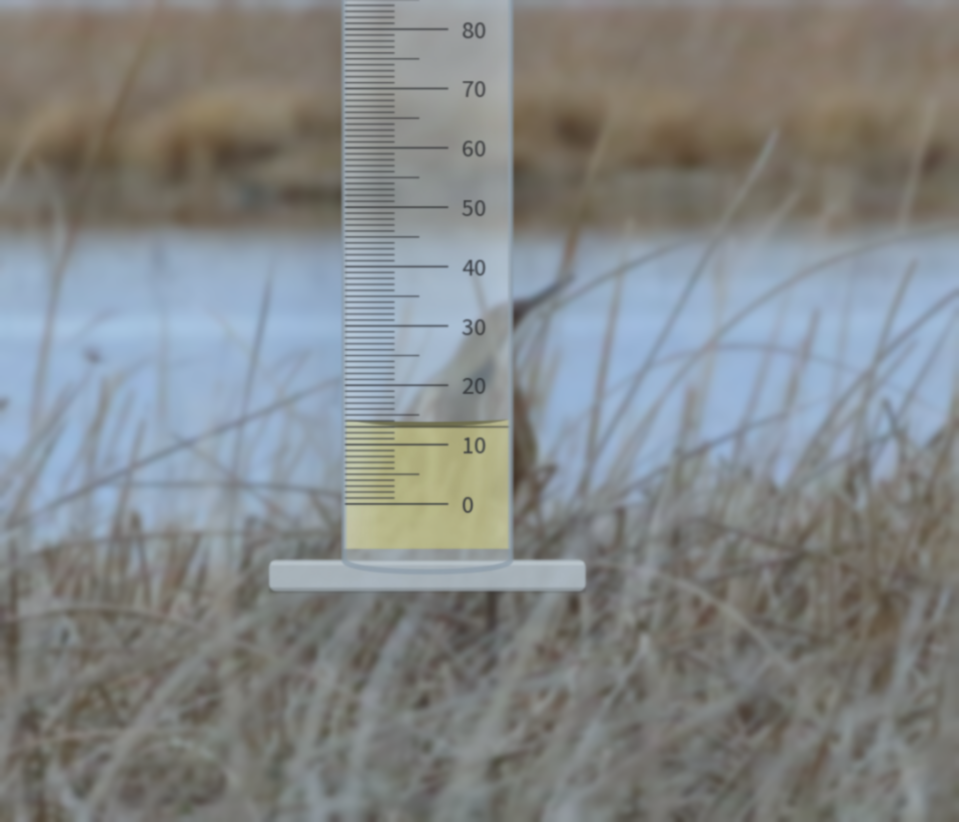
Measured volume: 13 mL
